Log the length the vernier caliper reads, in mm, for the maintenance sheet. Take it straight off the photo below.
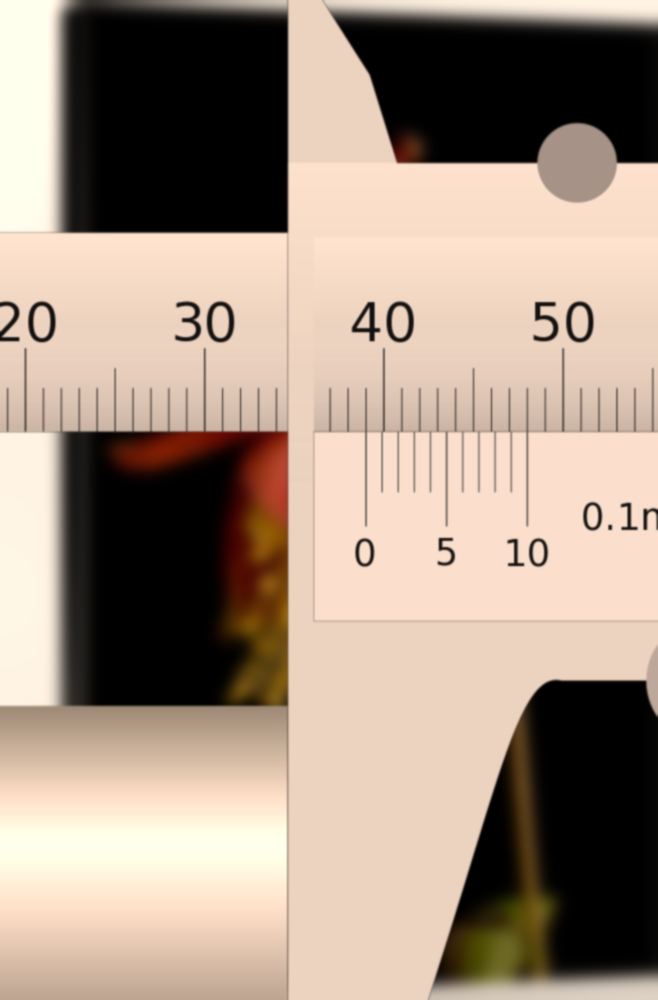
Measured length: 39.0 mm
